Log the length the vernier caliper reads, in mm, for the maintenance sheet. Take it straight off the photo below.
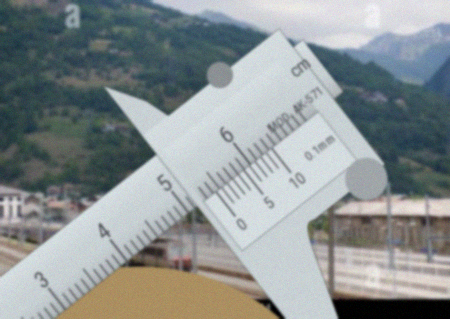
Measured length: 54.4 mm
